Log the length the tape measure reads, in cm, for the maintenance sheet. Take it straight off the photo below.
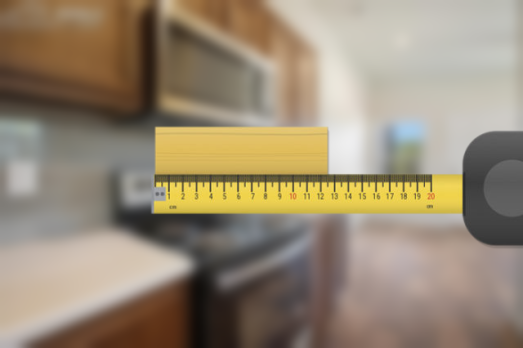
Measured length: 12.5 cm
